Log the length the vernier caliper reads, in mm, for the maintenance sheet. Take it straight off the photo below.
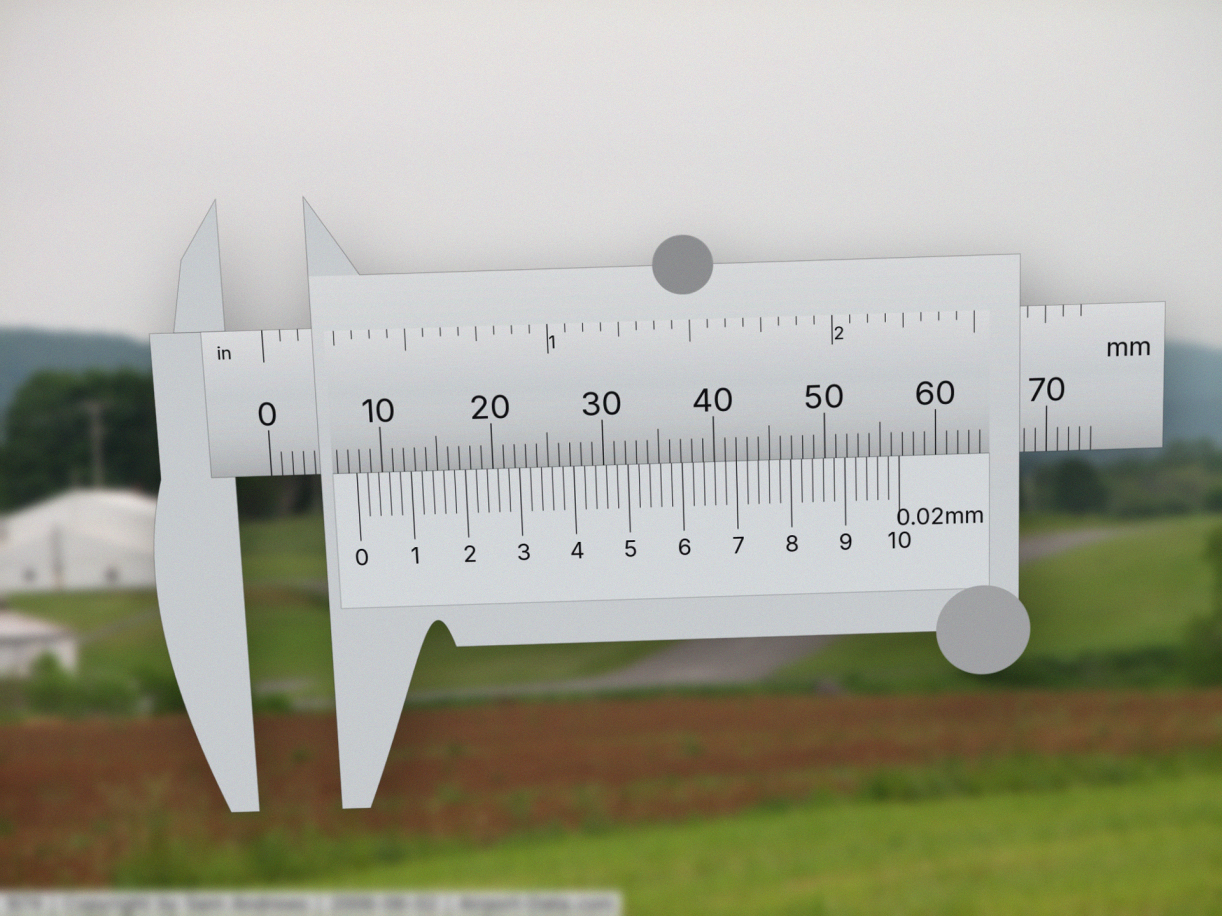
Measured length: 7.7 mm
